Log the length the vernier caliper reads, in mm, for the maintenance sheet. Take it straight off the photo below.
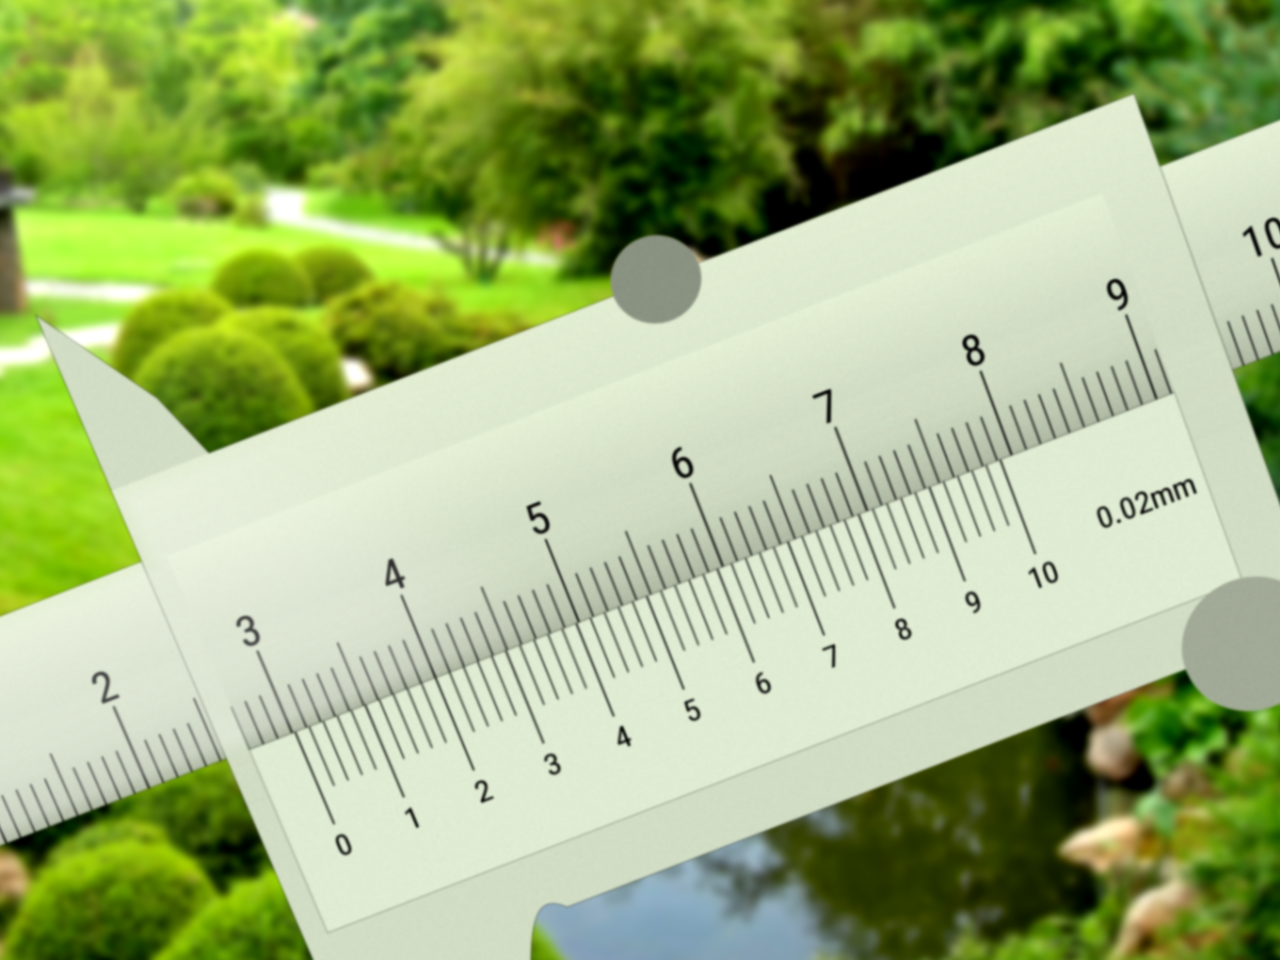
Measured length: 30.2 mm
